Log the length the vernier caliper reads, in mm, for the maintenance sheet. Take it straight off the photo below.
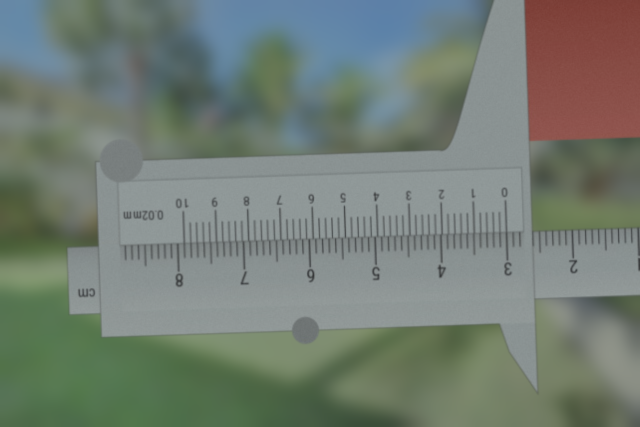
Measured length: 30.0 mm
